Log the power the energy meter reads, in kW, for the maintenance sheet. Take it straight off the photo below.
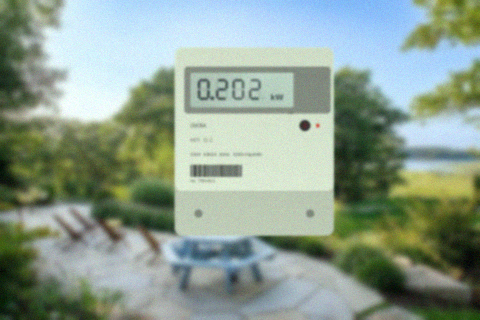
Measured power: 0.202 kW
